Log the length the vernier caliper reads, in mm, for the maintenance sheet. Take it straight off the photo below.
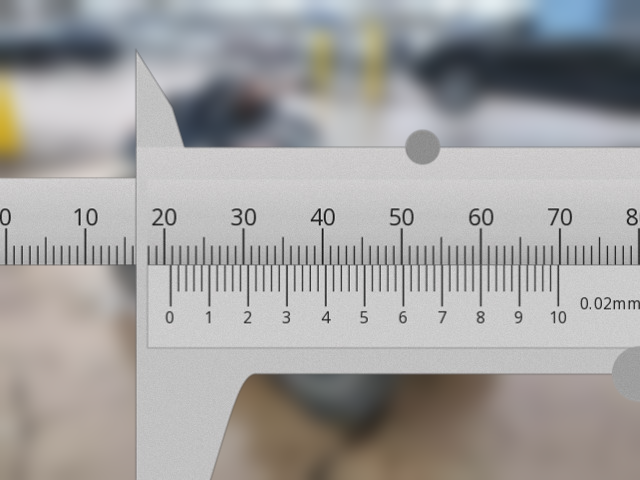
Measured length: 20.8 mm
